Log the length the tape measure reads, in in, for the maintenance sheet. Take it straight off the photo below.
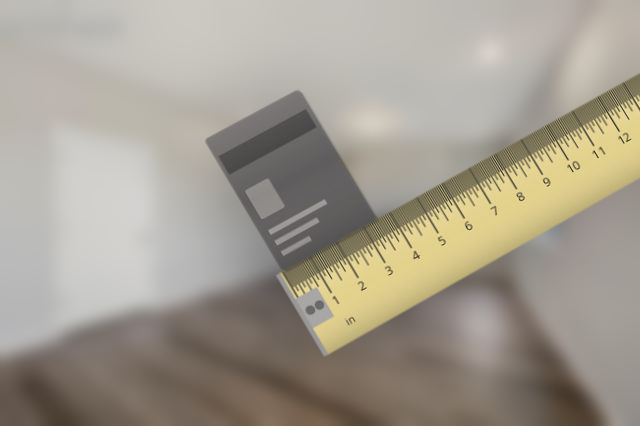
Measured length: 3.5 in
